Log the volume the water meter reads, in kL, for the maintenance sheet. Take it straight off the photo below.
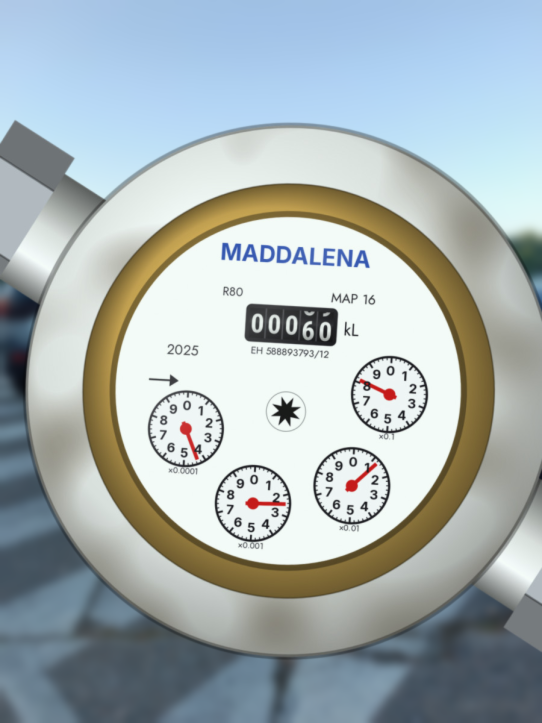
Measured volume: 59.8124 kL
